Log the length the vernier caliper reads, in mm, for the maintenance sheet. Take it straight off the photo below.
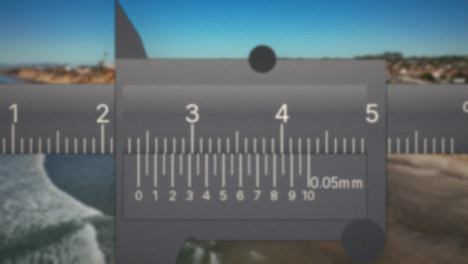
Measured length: 24.0 mm
